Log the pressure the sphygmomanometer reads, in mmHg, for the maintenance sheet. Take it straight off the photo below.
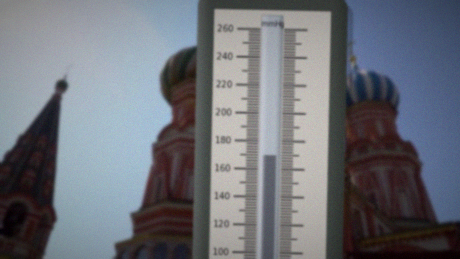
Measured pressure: 170 mmHg
